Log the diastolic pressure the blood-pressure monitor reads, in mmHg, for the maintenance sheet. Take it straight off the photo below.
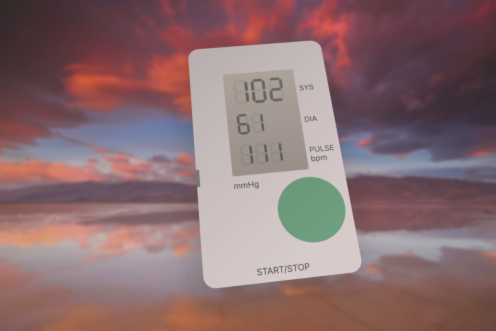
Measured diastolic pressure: 61 mmHg
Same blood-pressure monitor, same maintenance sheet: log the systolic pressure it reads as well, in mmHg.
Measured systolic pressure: 102 mmHg
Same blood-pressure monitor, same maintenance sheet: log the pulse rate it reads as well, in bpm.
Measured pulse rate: 111 bpm
